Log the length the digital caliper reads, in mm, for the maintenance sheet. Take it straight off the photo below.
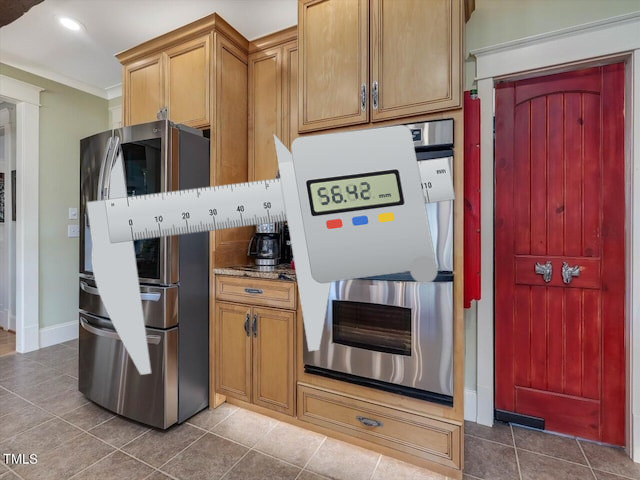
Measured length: 56.42 mm
